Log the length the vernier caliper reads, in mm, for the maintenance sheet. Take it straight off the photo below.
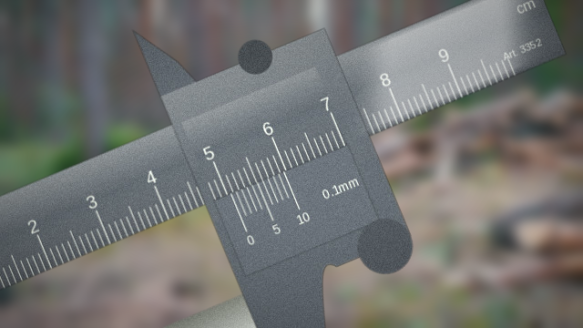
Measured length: 50.6 mm
